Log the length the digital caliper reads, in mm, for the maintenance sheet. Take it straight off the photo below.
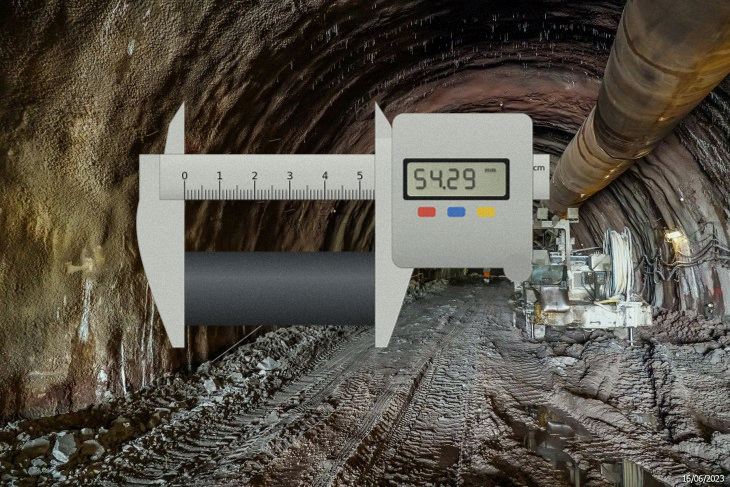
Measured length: 54.29 mm
